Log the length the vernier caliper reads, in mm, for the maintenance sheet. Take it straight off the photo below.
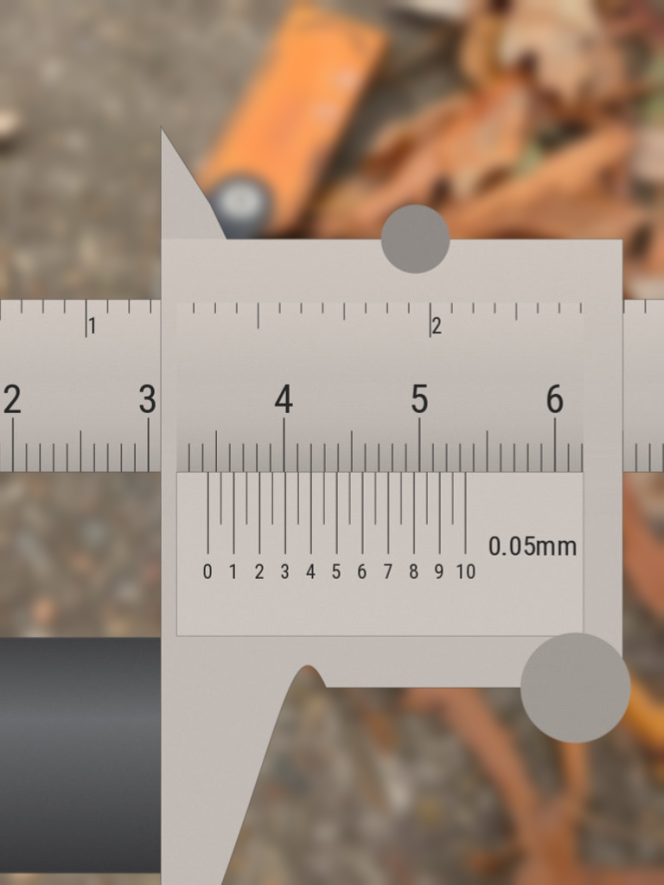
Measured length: 34.4 mm
